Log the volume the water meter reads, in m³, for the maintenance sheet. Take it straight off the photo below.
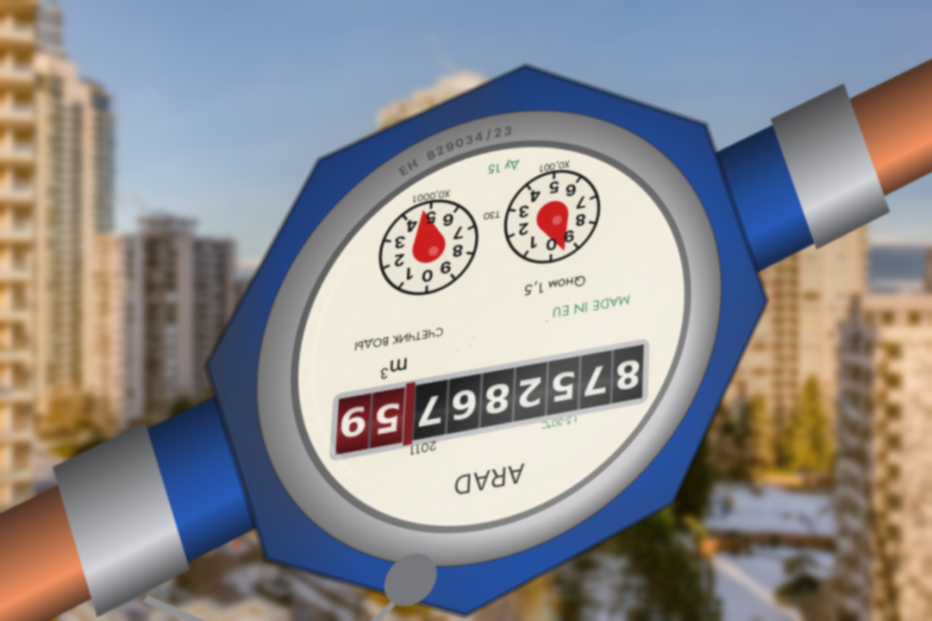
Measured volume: 8752867.5894 m³
